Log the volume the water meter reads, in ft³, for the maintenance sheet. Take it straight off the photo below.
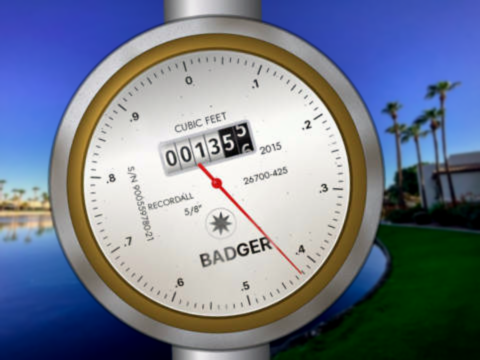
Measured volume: 1355.42 ft³
